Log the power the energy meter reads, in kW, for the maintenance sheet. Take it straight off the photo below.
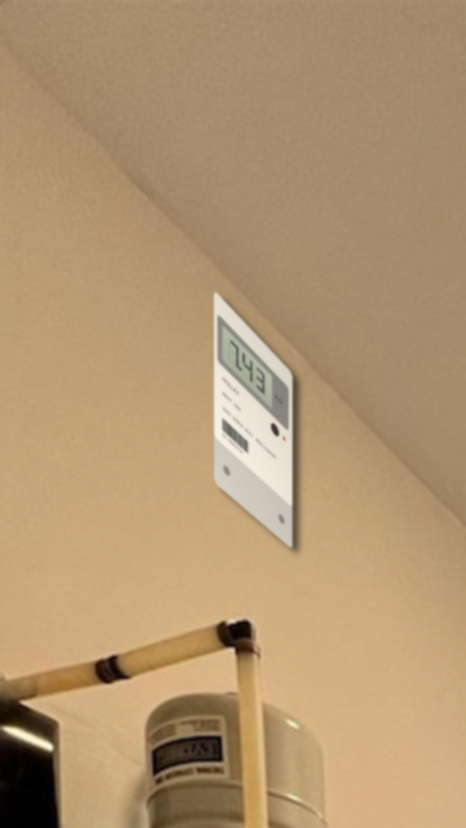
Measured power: 7.43 kW
